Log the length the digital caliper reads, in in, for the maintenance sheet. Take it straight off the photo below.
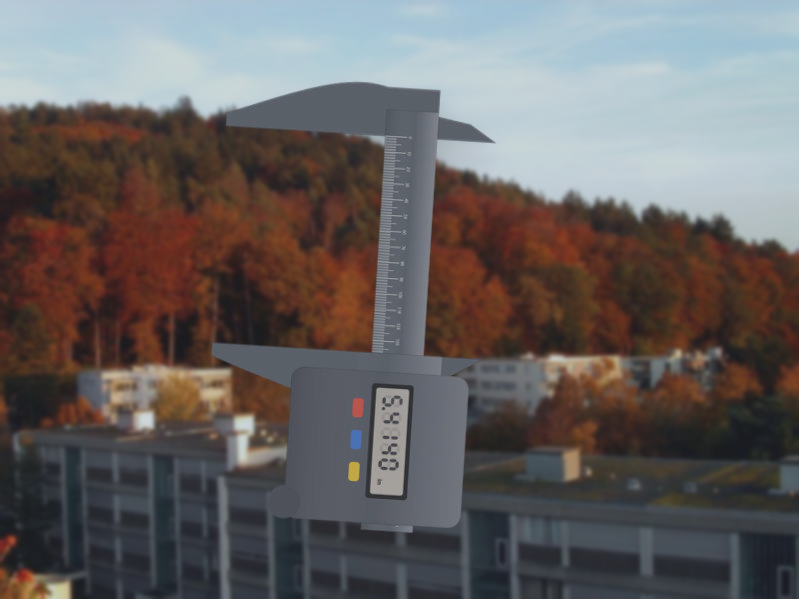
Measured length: 5.4140 in
